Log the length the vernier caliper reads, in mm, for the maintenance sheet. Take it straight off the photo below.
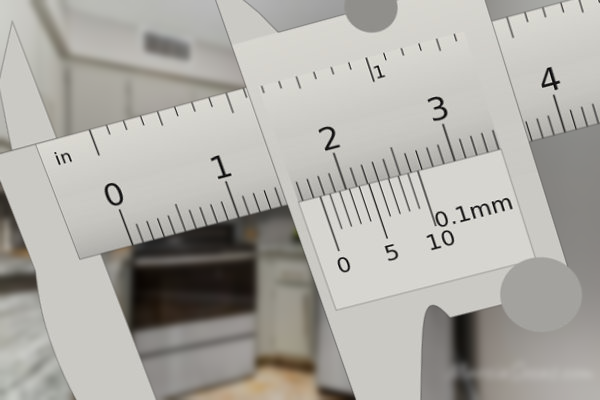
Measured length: 17.6 mm
